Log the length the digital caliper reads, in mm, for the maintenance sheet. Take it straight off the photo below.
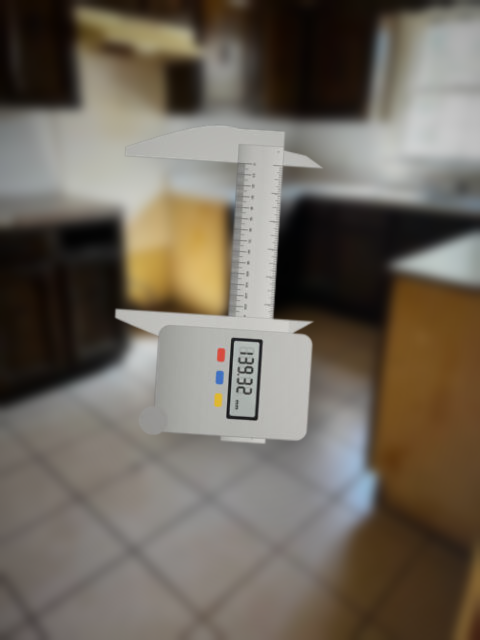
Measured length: 139.32 mm
